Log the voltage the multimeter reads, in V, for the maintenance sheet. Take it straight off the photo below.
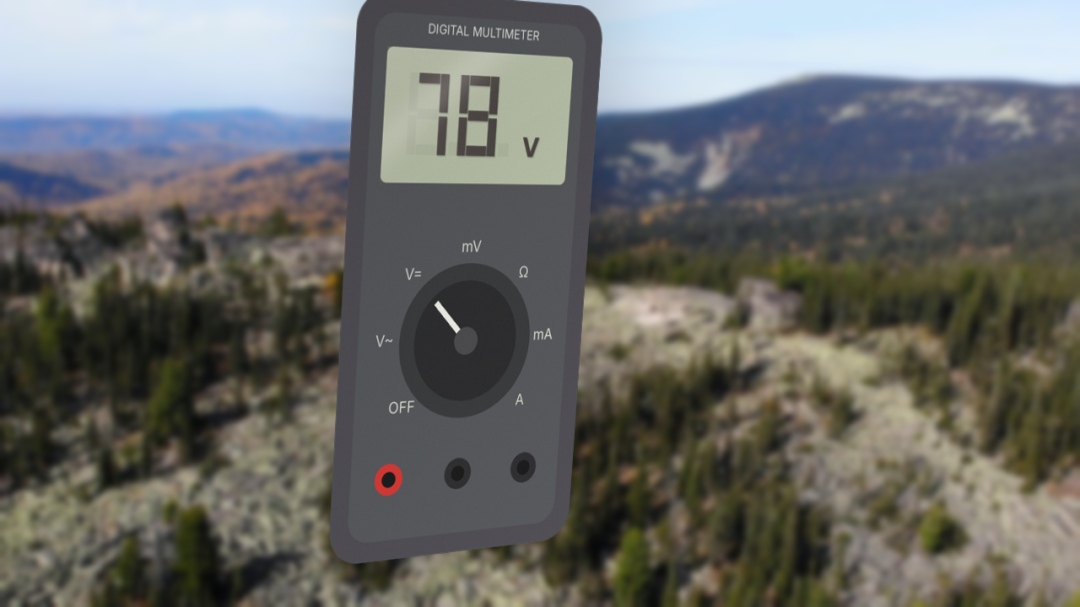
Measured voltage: 78 V
